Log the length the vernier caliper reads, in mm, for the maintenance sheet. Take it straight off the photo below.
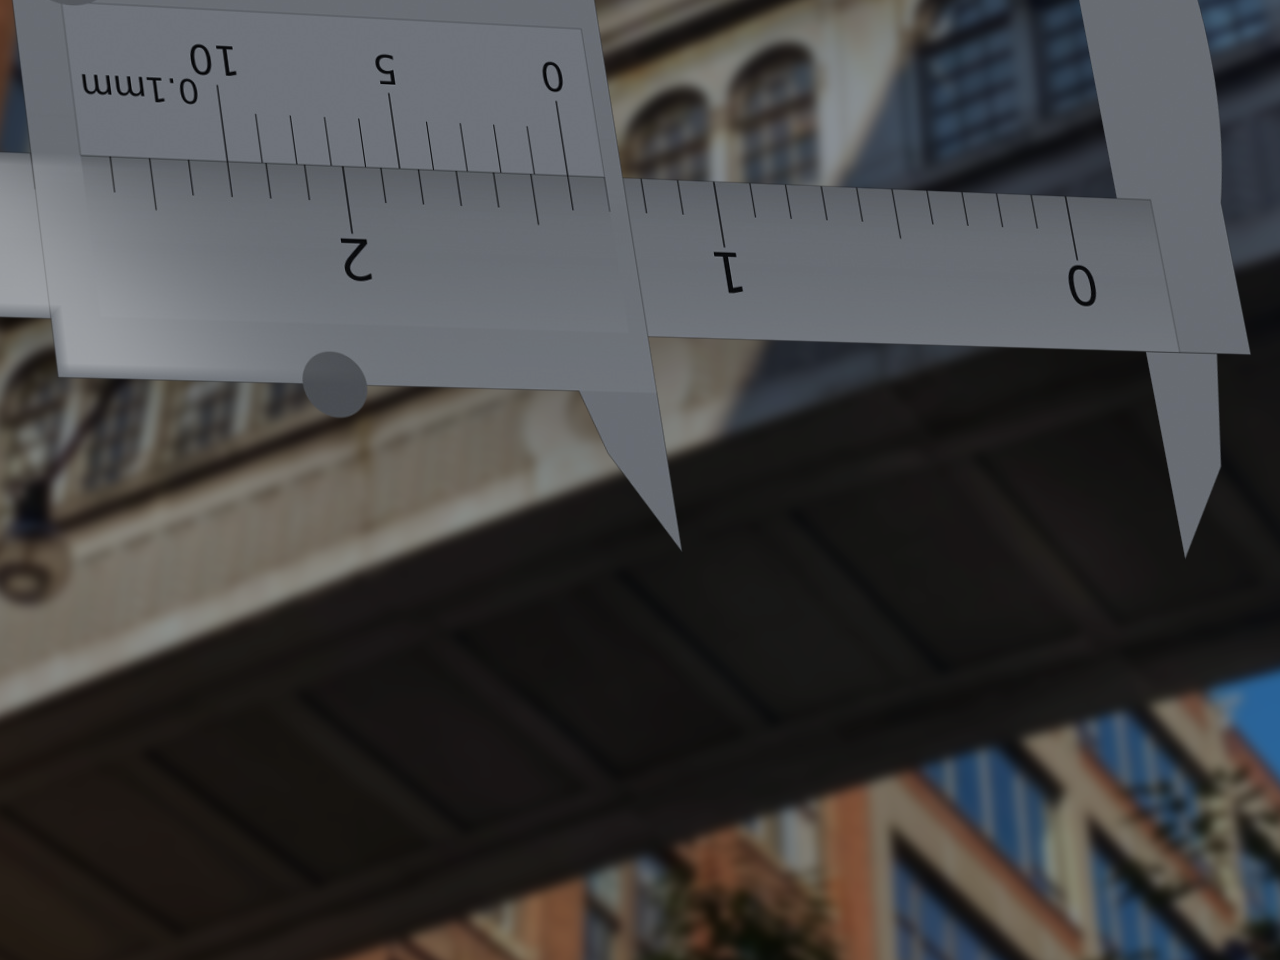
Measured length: 14.0 mm
